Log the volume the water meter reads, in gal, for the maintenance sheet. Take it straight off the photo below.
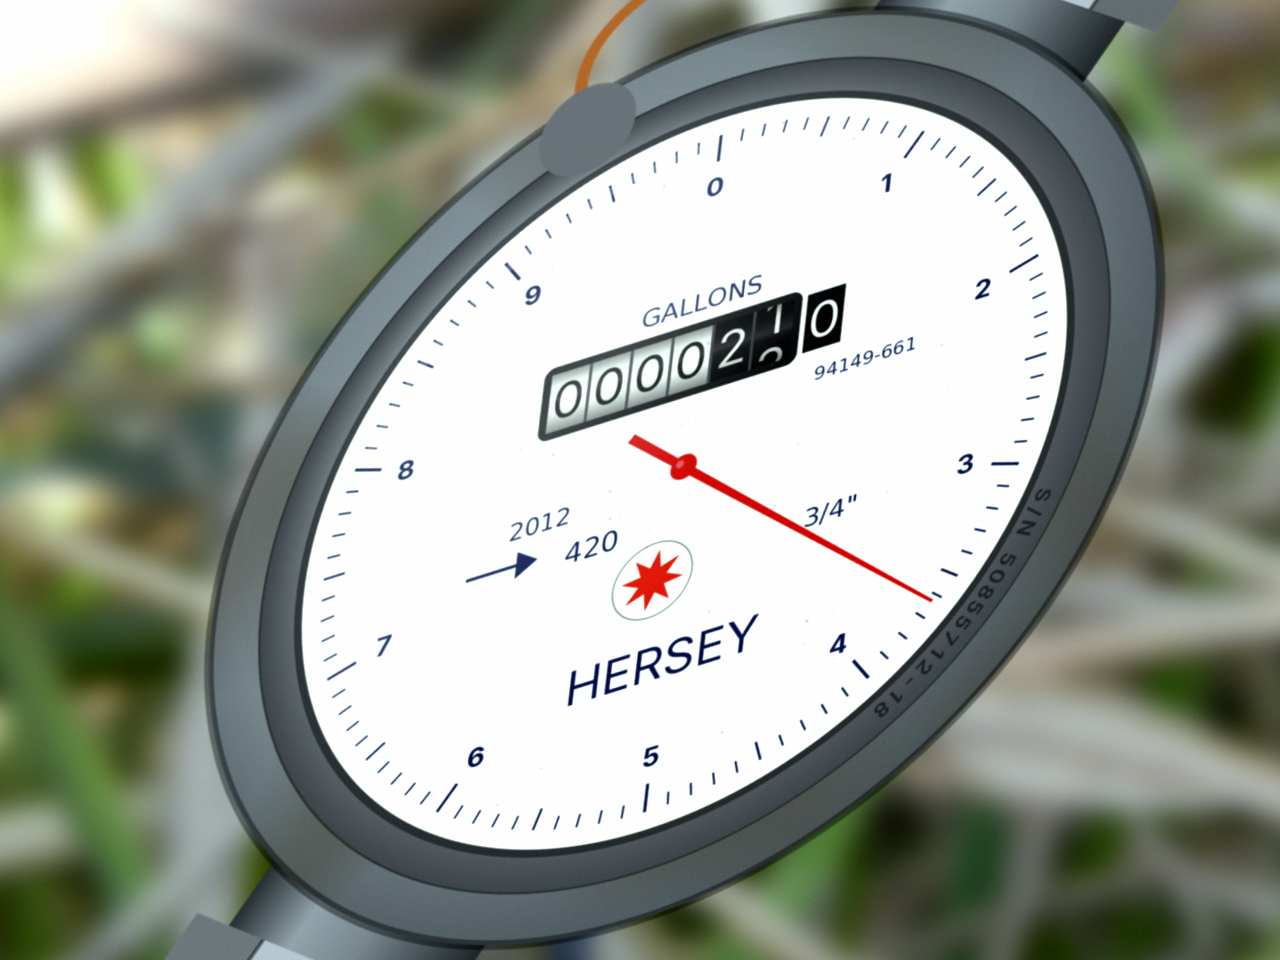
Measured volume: 213.6 gal
